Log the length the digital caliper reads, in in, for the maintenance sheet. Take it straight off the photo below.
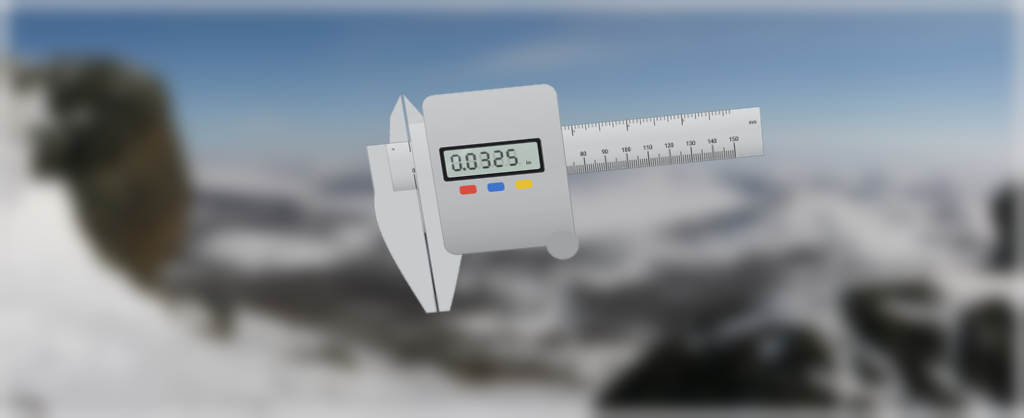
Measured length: 0.0325 in
